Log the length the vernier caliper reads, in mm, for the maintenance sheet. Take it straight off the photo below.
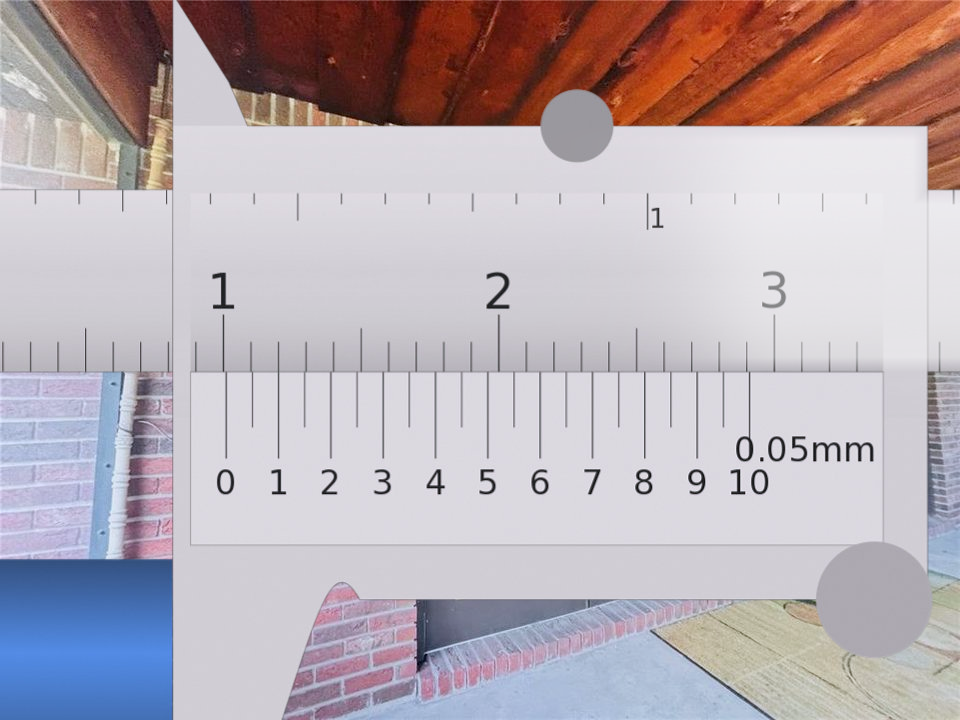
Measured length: 10.10 mm
